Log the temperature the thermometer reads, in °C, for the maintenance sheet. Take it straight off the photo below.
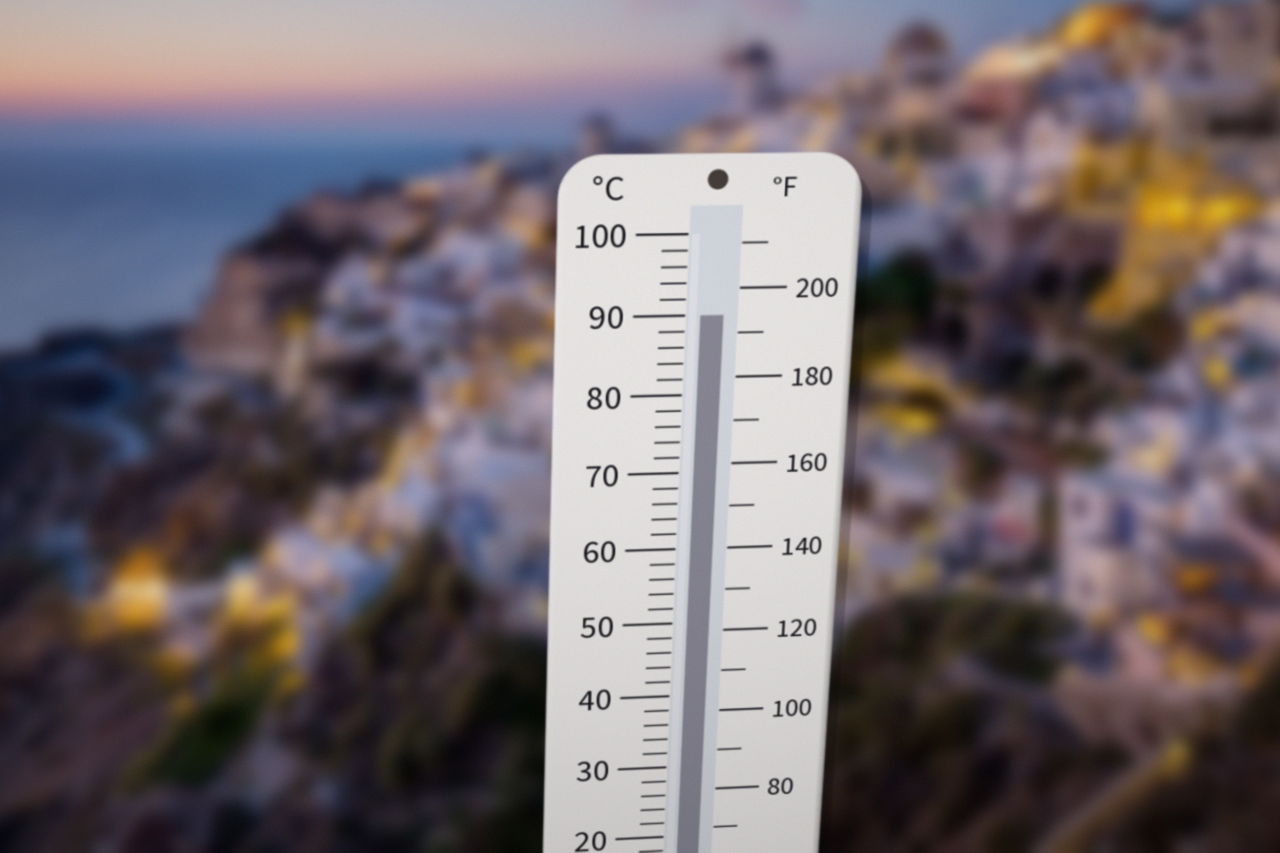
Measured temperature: 90 °C
